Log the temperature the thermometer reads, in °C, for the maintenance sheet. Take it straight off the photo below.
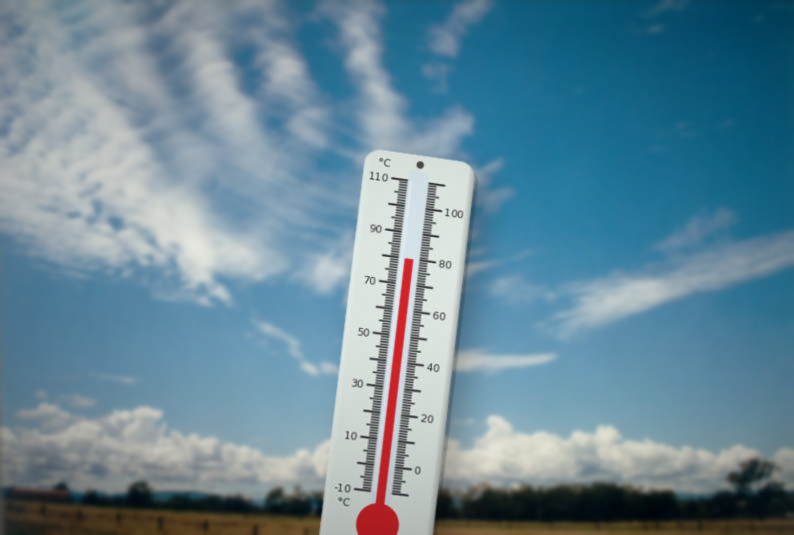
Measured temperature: 80 °C
